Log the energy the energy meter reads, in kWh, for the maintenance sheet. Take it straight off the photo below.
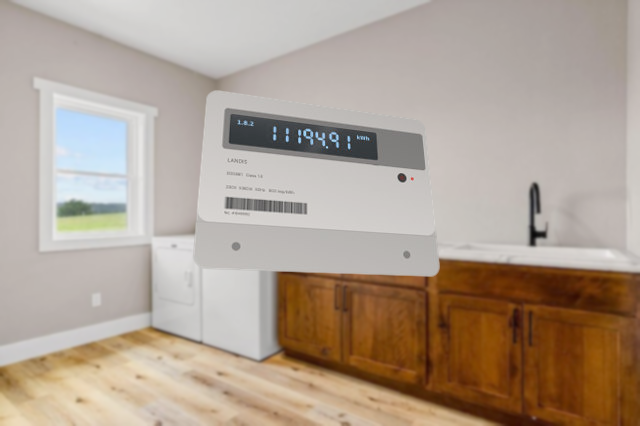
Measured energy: 11194.91 kWh
